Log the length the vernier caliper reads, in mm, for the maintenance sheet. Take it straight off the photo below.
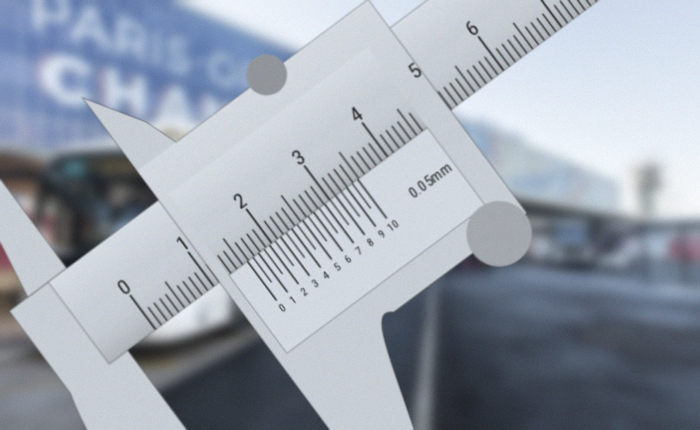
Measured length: 15.8 mm
